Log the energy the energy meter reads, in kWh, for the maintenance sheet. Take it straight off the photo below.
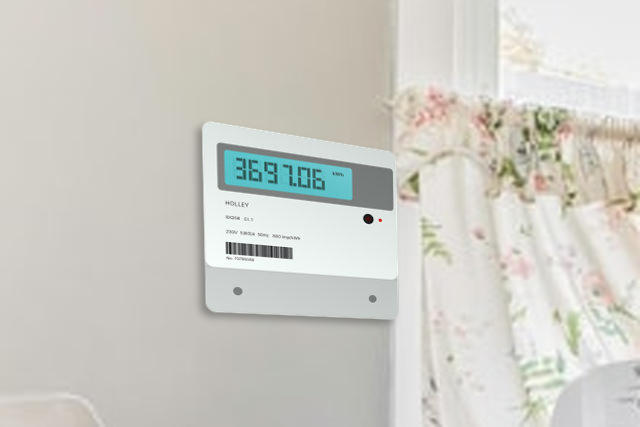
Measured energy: 3697.06 kWh
